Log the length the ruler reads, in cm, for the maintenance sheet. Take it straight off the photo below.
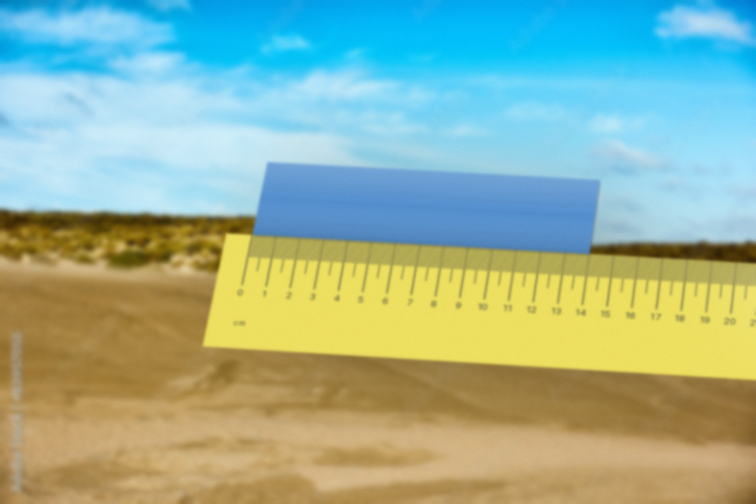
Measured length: 14 cm
